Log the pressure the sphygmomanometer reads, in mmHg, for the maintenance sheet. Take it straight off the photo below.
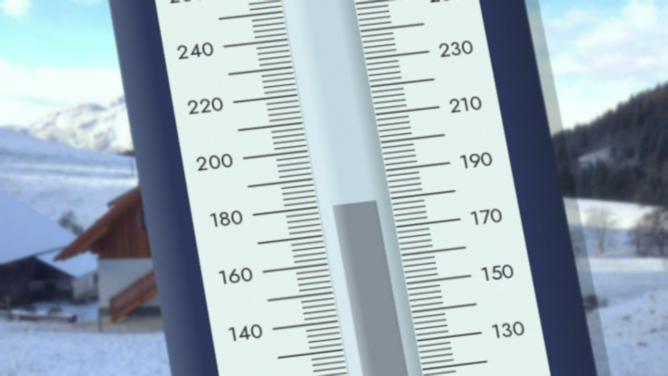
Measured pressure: 180 mmHg
